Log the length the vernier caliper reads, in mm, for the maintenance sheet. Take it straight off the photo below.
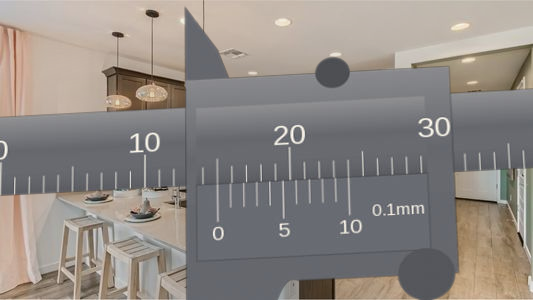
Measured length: 15.0 mm
